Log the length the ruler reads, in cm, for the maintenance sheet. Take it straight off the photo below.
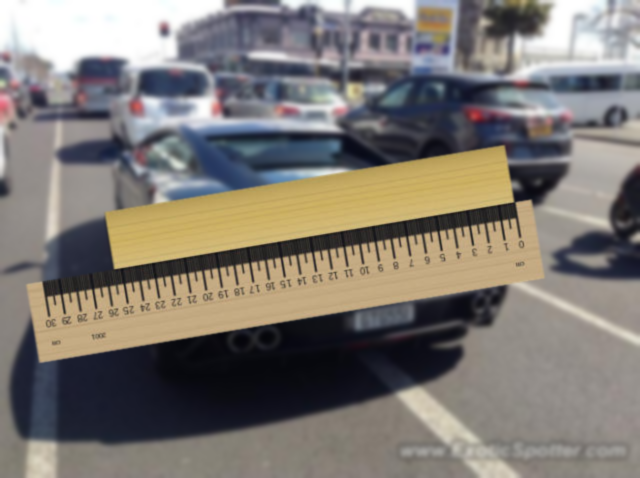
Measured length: 25.5 cm
